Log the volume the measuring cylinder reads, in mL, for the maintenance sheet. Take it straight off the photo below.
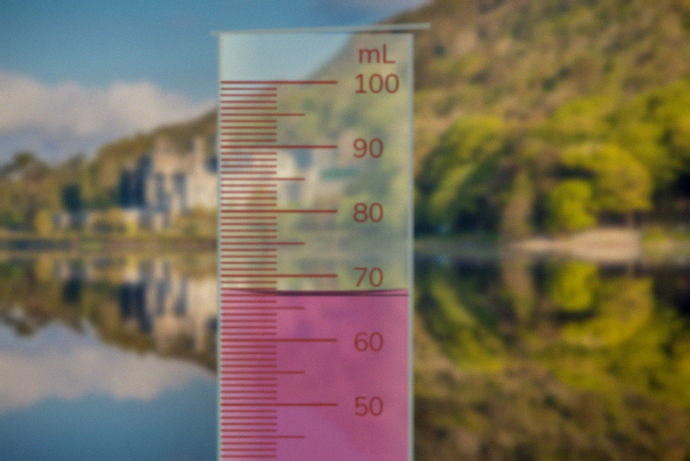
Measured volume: 67 mL
